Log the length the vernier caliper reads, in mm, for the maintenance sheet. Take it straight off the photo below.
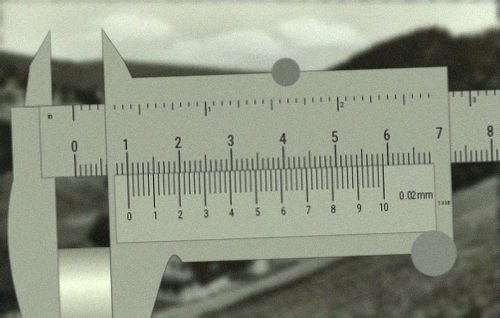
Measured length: 10.0 mm
